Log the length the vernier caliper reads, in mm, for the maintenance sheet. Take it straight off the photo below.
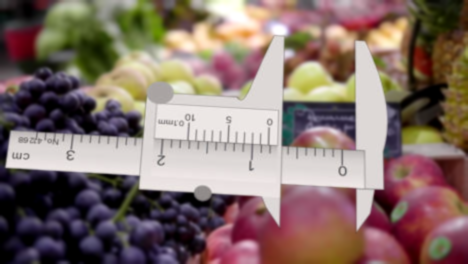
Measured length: 8.2 mm
